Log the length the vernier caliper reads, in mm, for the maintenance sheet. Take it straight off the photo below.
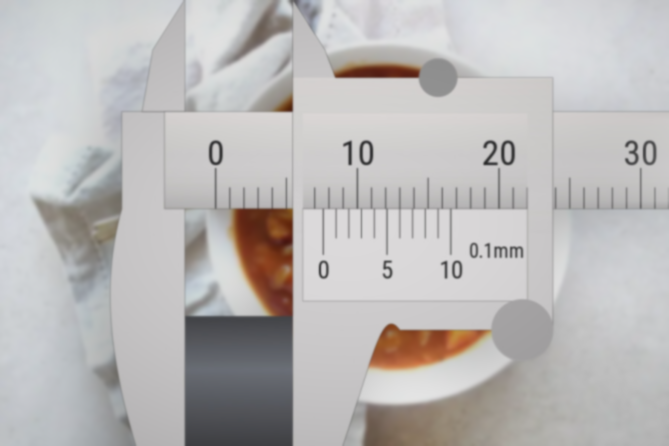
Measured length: 7.6 mm
